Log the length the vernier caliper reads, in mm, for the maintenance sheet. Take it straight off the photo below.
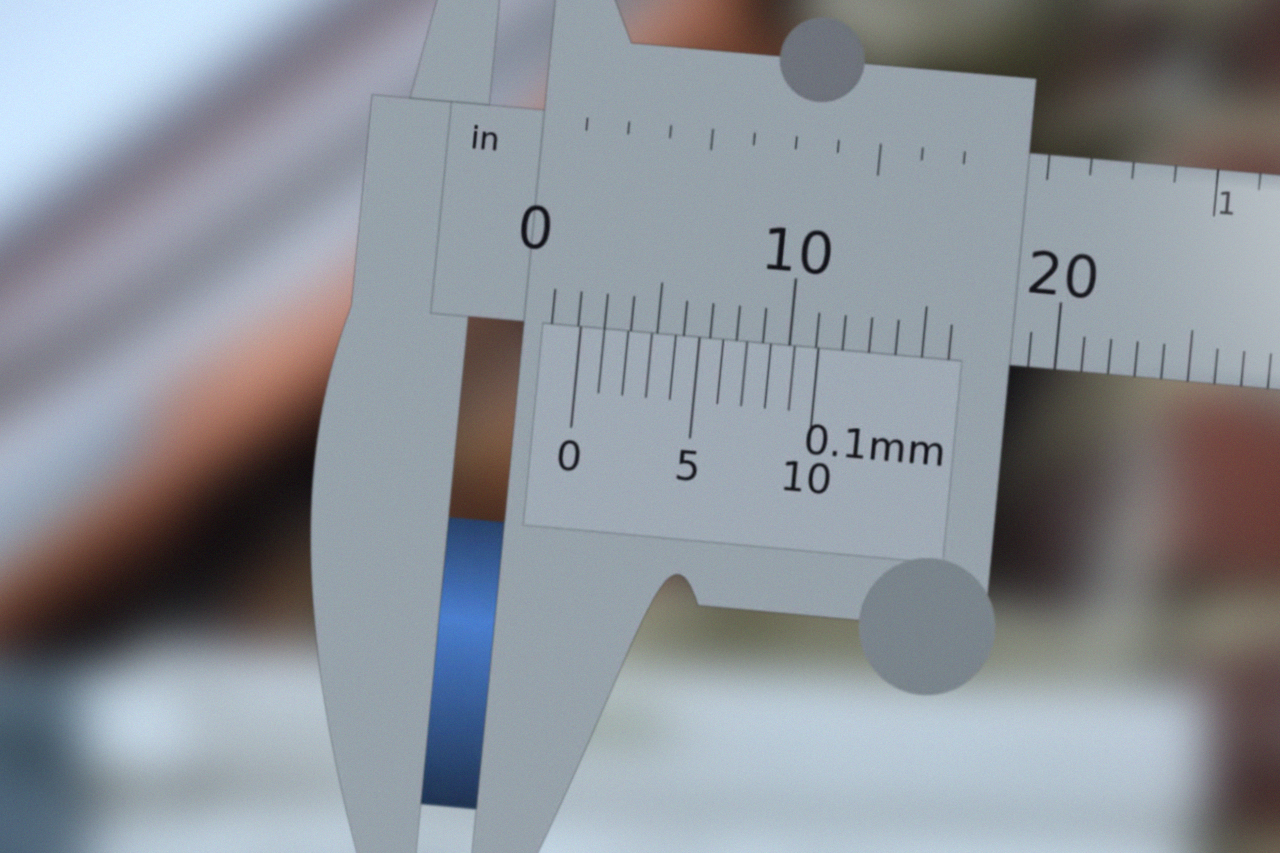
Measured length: 2.1 mm
